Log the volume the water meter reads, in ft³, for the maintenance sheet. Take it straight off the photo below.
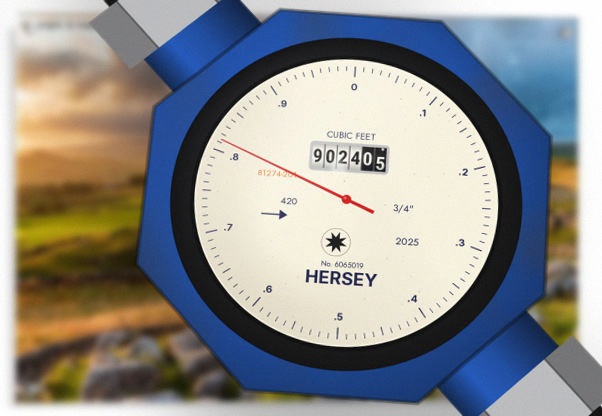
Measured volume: 902404.81 ft³
